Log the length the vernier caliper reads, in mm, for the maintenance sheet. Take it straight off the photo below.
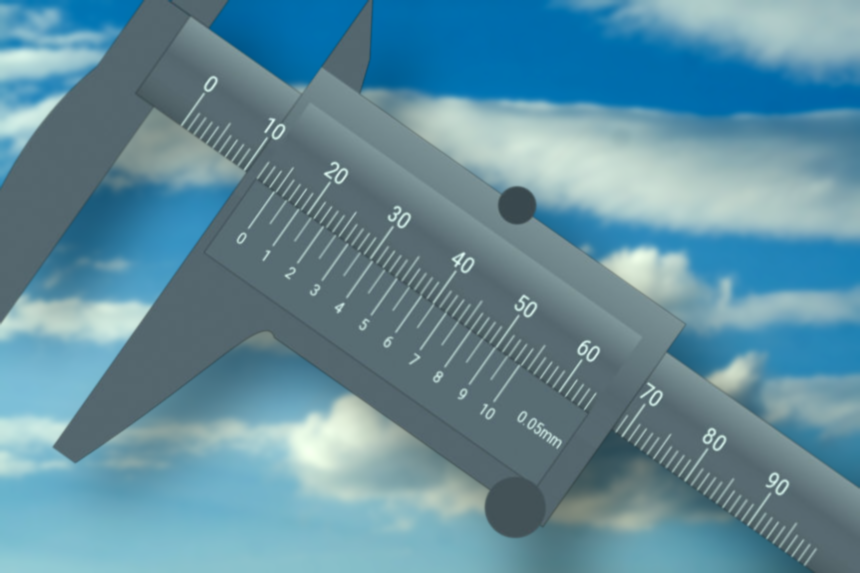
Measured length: 14.8 mm
